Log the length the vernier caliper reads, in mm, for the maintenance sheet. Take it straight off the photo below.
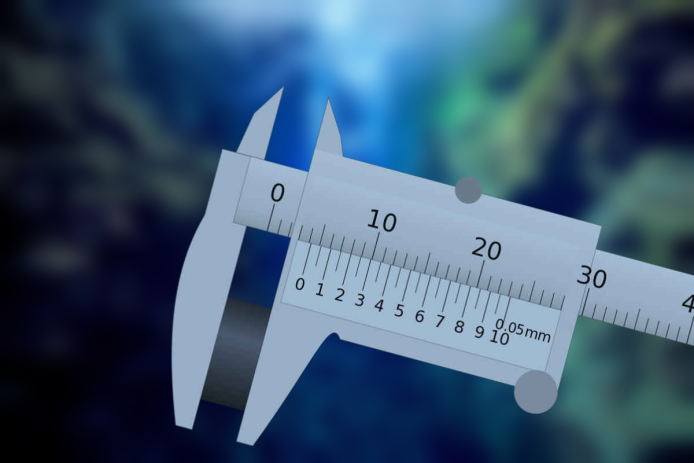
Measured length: 4.2 mm
